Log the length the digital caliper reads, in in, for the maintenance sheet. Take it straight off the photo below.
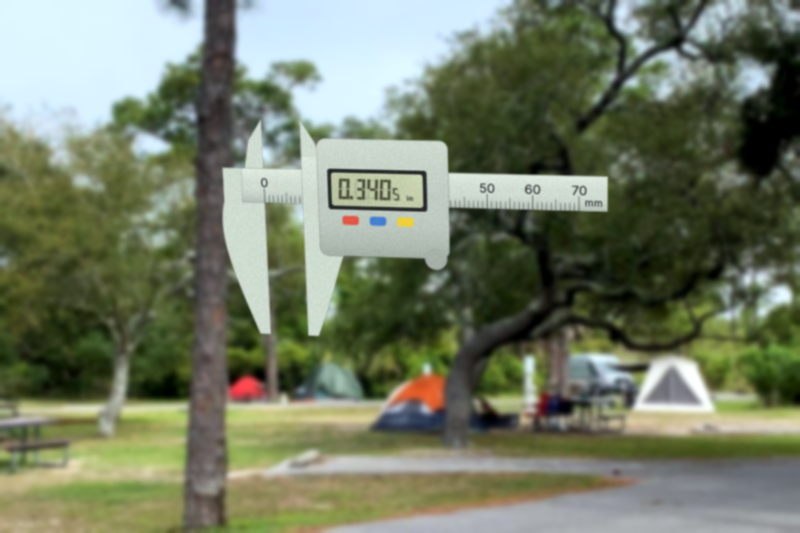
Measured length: 0.3405 in
